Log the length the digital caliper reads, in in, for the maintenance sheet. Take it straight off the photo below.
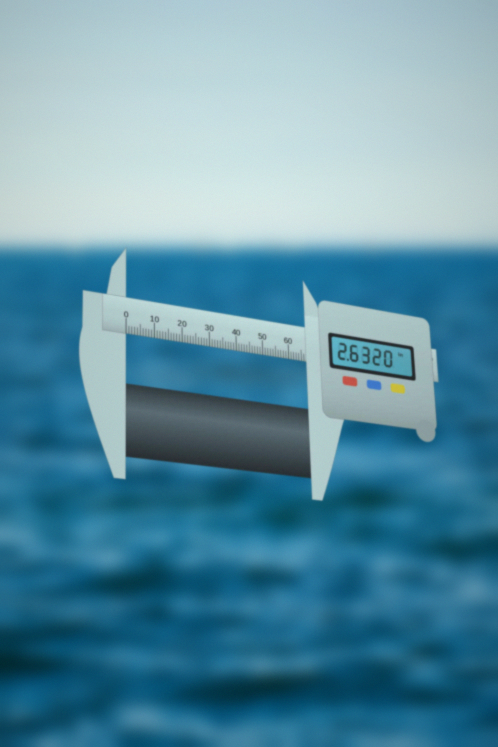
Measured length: 2.6320 in
